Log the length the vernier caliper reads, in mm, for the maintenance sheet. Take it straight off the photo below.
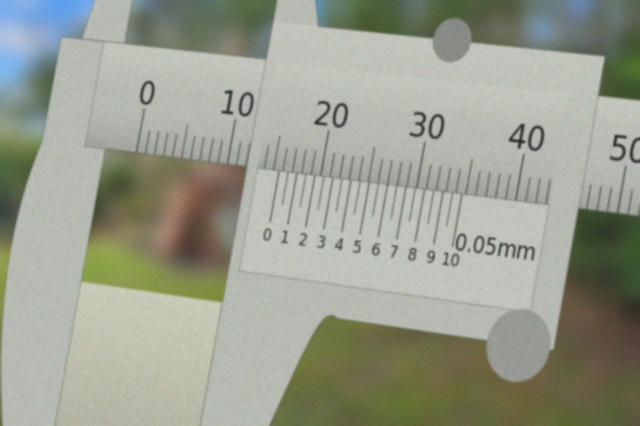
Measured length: 15.6 mm
